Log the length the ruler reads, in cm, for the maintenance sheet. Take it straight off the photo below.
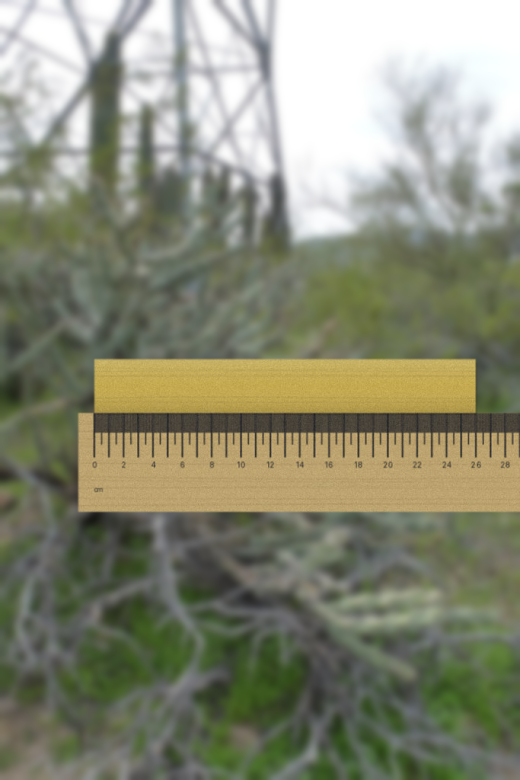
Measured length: 26 cm
